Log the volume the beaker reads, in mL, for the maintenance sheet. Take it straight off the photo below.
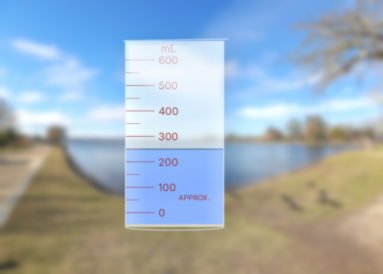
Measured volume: 250 mL
